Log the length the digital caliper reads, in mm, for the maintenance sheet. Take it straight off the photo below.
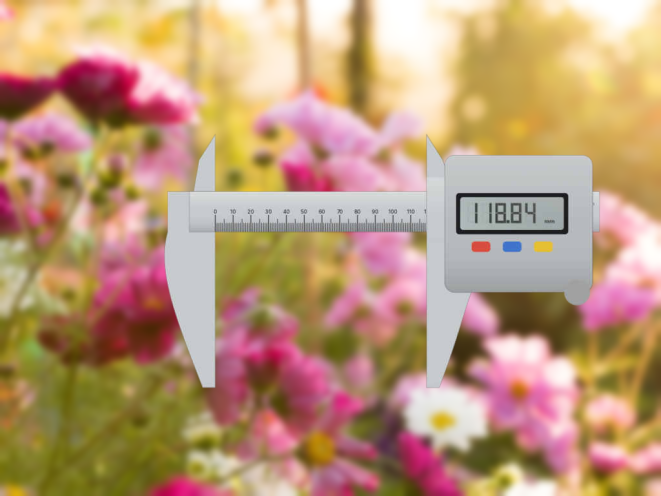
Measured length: 118.84 mm
